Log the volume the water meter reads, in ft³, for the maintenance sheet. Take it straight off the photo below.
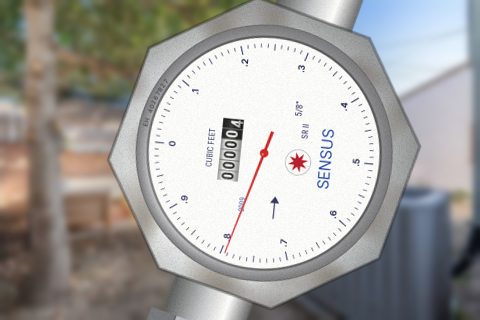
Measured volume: 3.79 ft³
